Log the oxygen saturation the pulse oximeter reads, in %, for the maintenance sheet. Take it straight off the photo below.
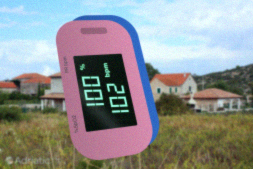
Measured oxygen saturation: 100 %
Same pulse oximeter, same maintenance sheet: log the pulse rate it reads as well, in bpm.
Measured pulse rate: 102 bpm
